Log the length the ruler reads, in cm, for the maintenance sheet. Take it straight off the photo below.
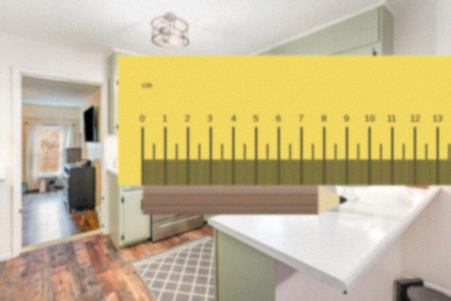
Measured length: 9 cm
